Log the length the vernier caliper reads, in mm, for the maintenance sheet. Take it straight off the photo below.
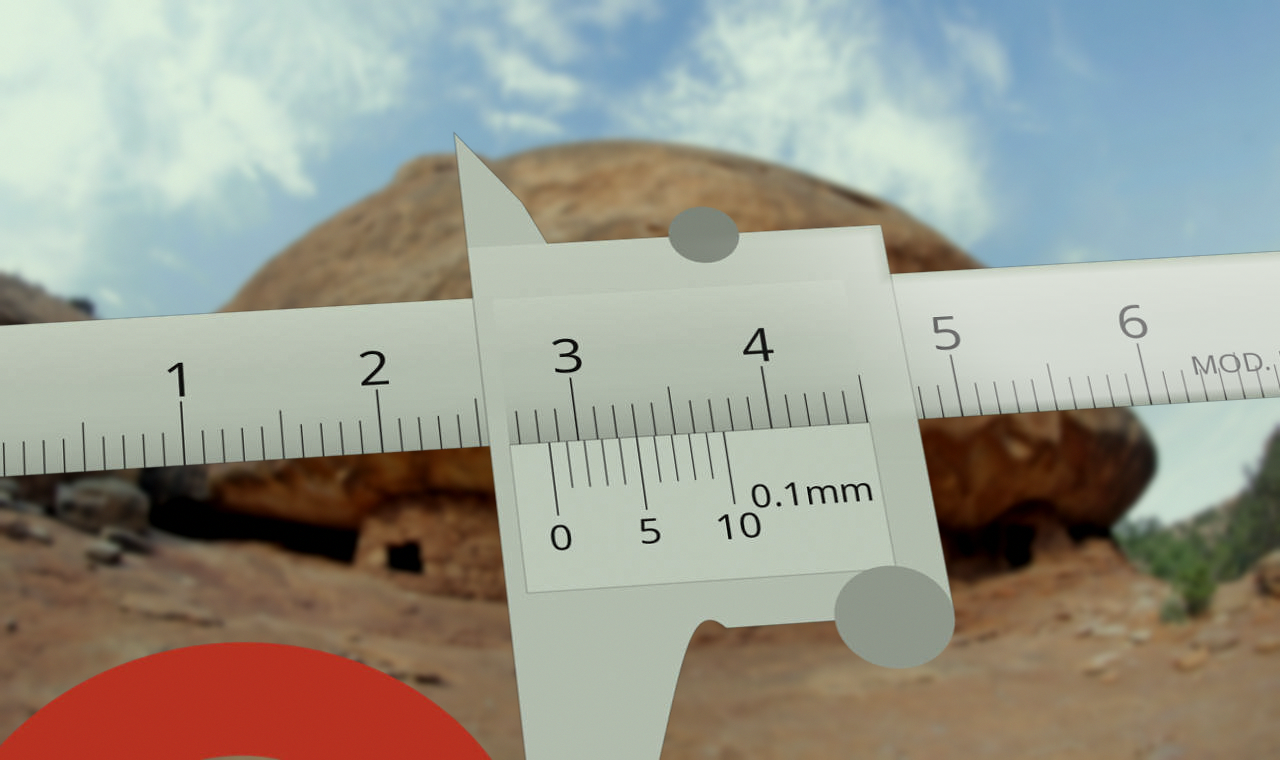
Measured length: 28.5 mm
